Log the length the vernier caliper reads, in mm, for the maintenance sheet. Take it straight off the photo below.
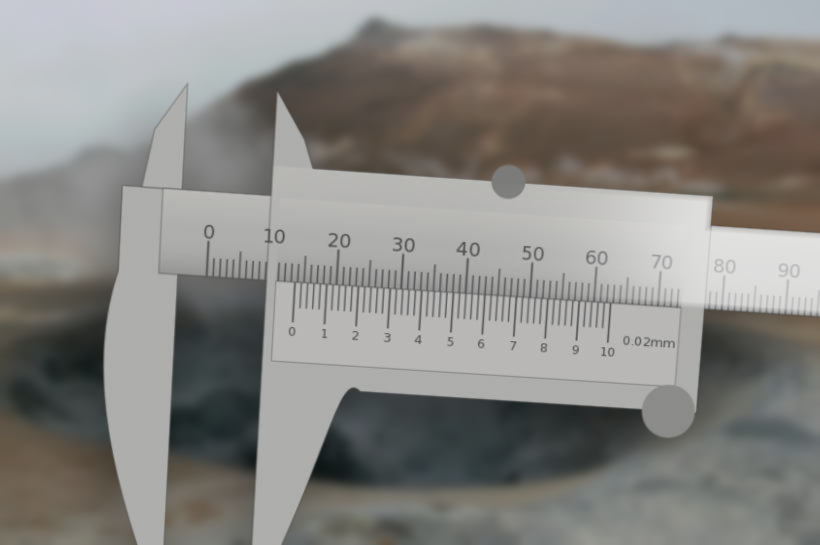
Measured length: 13.6 mm
